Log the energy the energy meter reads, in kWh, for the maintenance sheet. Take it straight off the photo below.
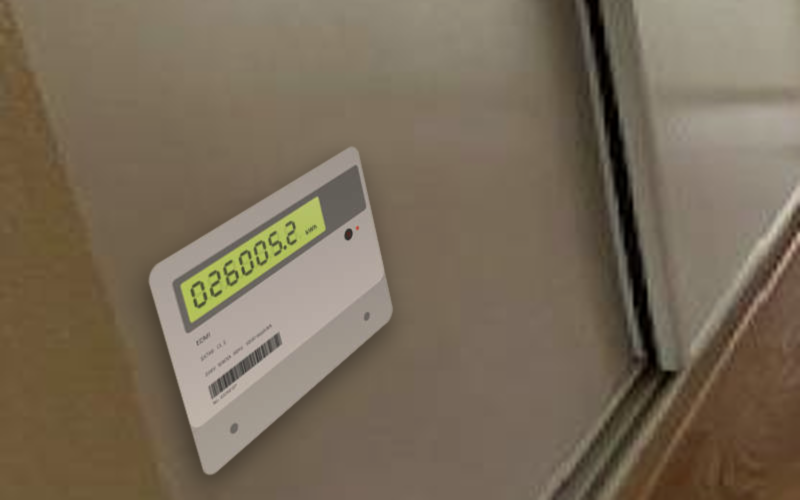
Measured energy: 26005.2 kWh
